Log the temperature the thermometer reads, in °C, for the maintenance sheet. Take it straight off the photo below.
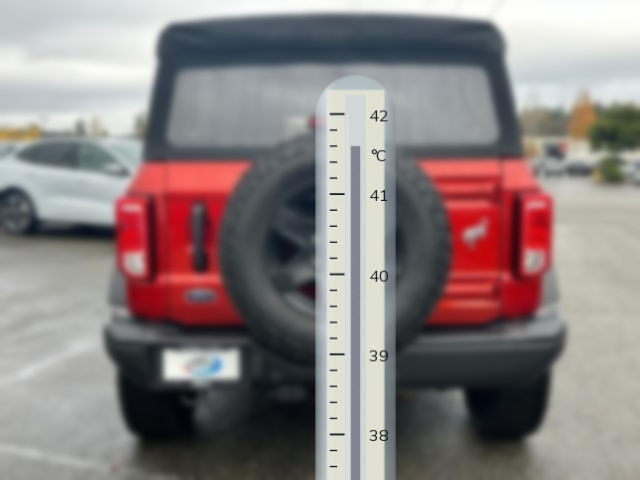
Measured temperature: 41.6 °C
